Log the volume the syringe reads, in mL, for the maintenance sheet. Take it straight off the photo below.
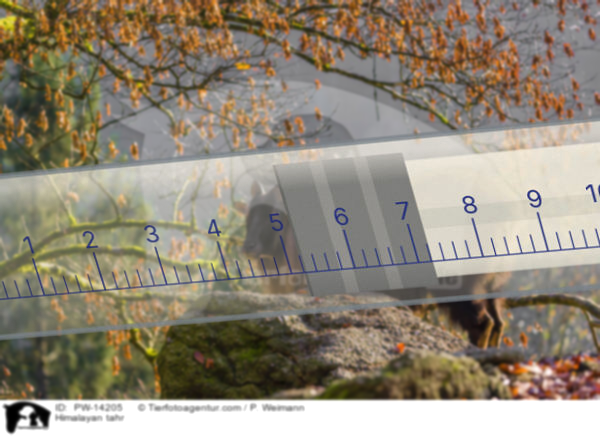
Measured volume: 5.2 mL
